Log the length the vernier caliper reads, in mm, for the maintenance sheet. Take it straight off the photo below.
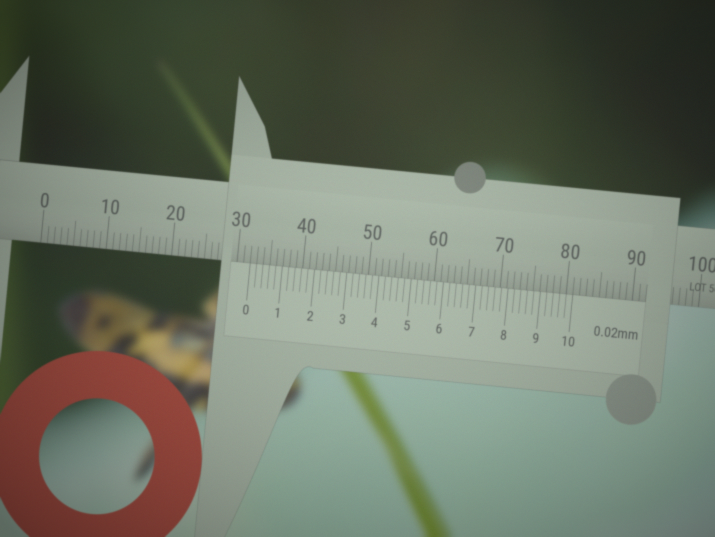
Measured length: 32.0 mm
